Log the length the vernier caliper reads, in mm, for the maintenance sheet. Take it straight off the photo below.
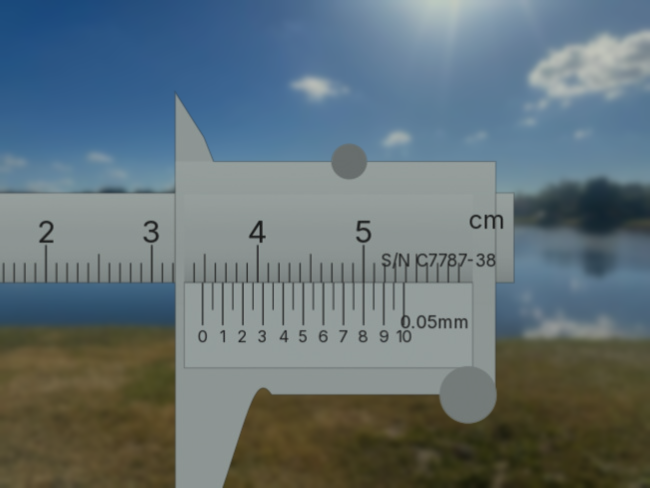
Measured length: 34.8 mm
